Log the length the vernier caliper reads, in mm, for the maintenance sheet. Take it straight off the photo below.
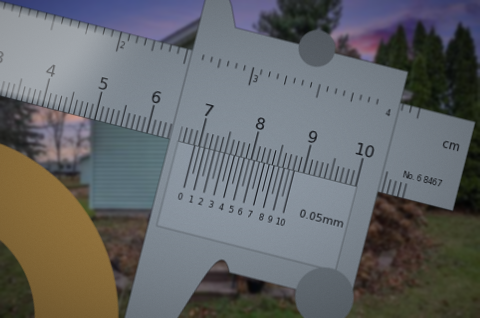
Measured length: 69.2 mm
